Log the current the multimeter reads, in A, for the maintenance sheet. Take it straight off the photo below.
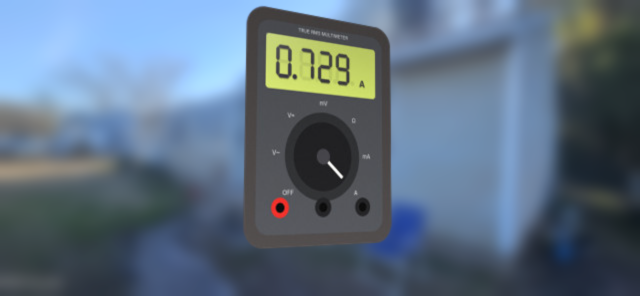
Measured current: 0.729 A
